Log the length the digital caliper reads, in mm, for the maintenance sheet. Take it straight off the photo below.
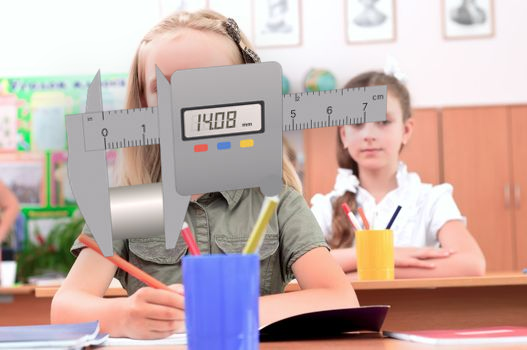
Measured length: 14.08 mm
